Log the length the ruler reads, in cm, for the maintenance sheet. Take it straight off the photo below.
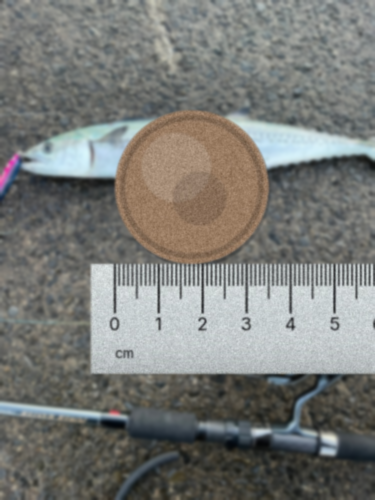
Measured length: 3.5 cm
